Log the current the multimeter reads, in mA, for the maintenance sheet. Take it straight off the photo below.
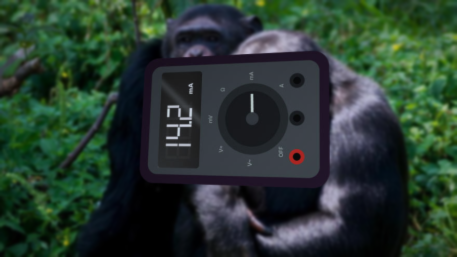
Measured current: 14.2 mA
